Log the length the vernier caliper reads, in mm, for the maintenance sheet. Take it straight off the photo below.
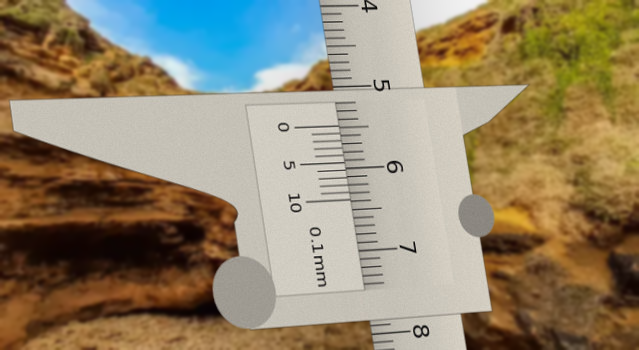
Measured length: 54.8 mm
